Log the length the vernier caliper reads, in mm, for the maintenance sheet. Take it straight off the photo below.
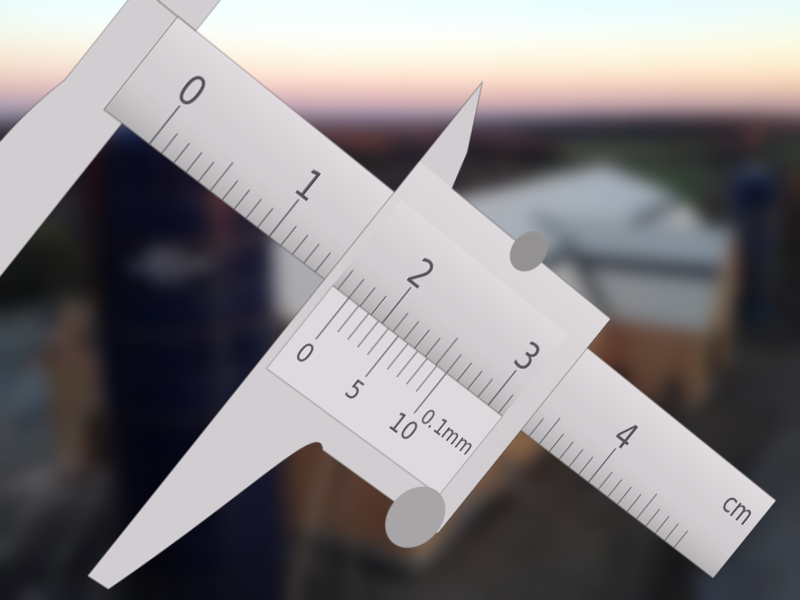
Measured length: 17.0 mm
